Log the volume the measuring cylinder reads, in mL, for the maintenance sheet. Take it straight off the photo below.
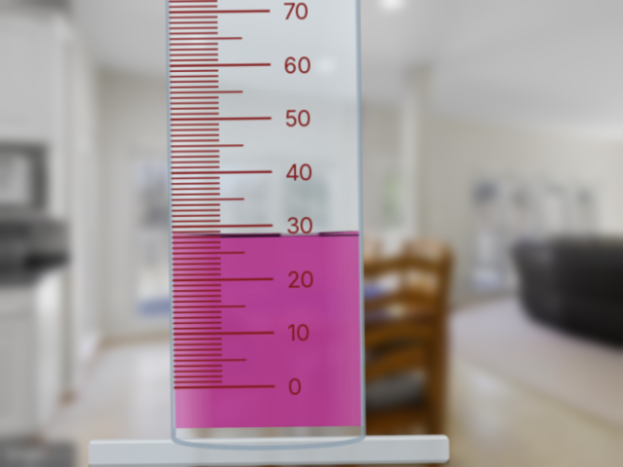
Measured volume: 28 mL
